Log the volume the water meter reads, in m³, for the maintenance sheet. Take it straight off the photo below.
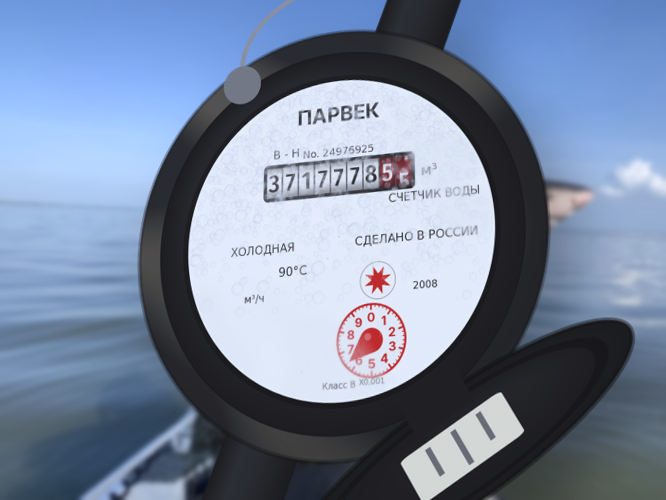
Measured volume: 3717778.546 m³
